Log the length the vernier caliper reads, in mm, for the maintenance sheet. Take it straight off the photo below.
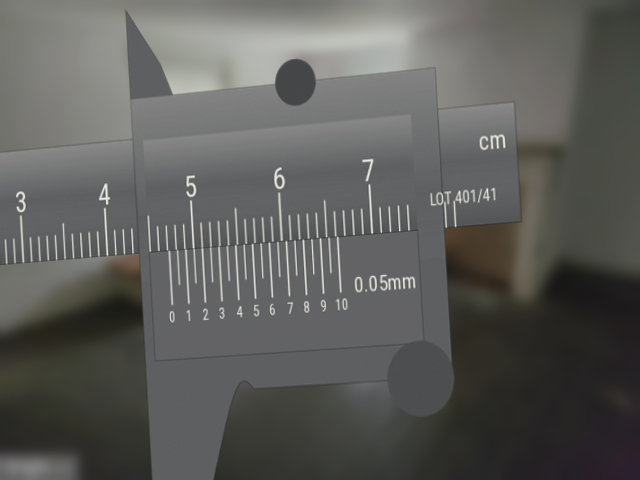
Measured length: 47.2 mm
